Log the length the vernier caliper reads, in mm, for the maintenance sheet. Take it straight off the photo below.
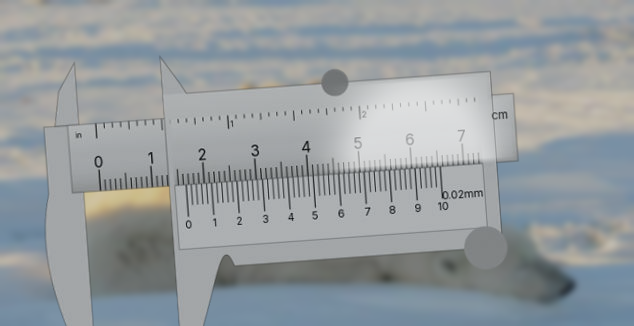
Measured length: 16.5 mm
